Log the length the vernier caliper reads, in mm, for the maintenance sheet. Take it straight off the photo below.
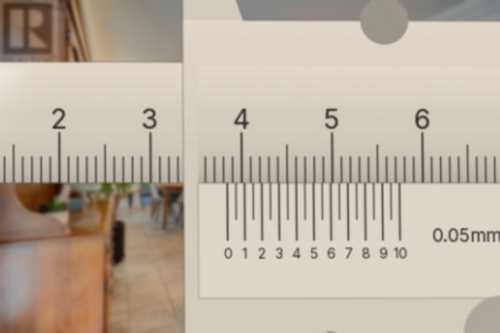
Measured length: 38.4 mm
